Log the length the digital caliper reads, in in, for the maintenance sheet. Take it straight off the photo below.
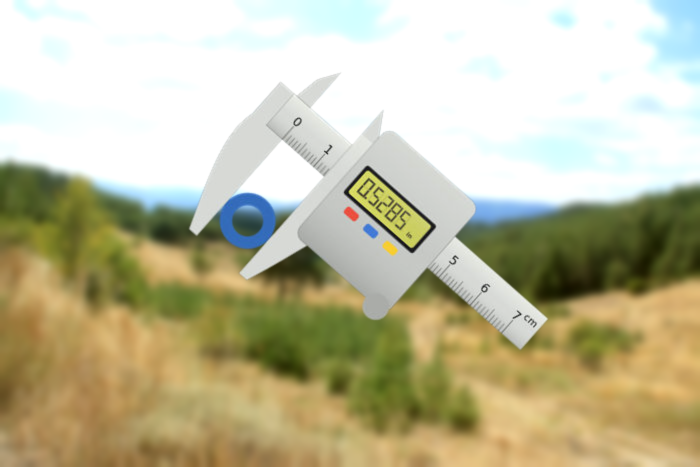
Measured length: 0.5285 in
